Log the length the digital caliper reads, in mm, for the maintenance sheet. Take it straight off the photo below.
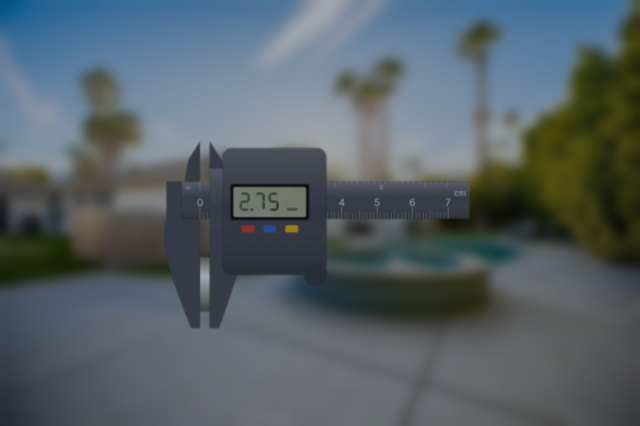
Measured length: 2.75 mm
